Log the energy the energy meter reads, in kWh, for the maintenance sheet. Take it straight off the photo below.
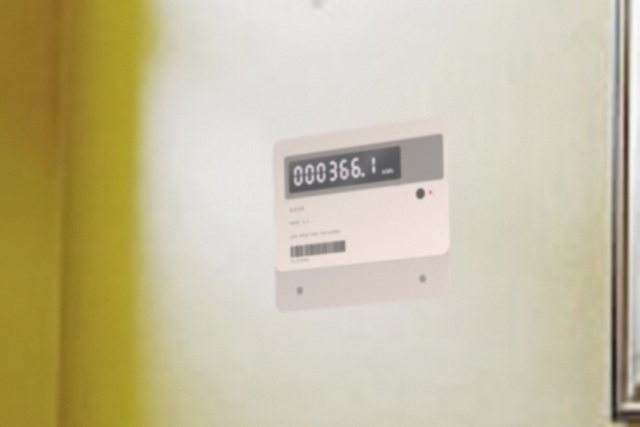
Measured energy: 366.1 kWh
